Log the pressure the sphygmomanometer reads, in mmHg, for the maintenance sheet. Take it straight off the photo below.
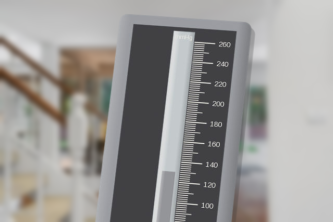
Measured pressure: 130 mmHg
